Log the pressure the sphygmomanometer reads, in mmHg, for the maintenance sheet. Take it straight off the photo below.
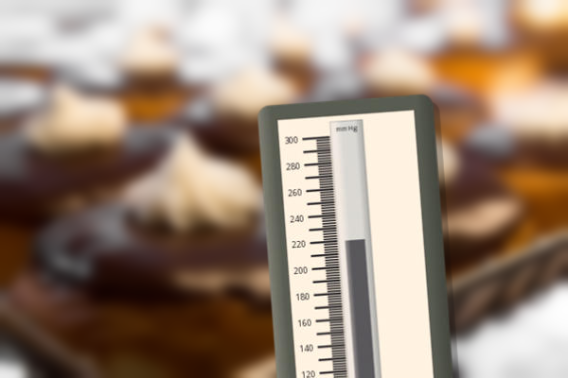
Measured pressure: 220 mmHg
